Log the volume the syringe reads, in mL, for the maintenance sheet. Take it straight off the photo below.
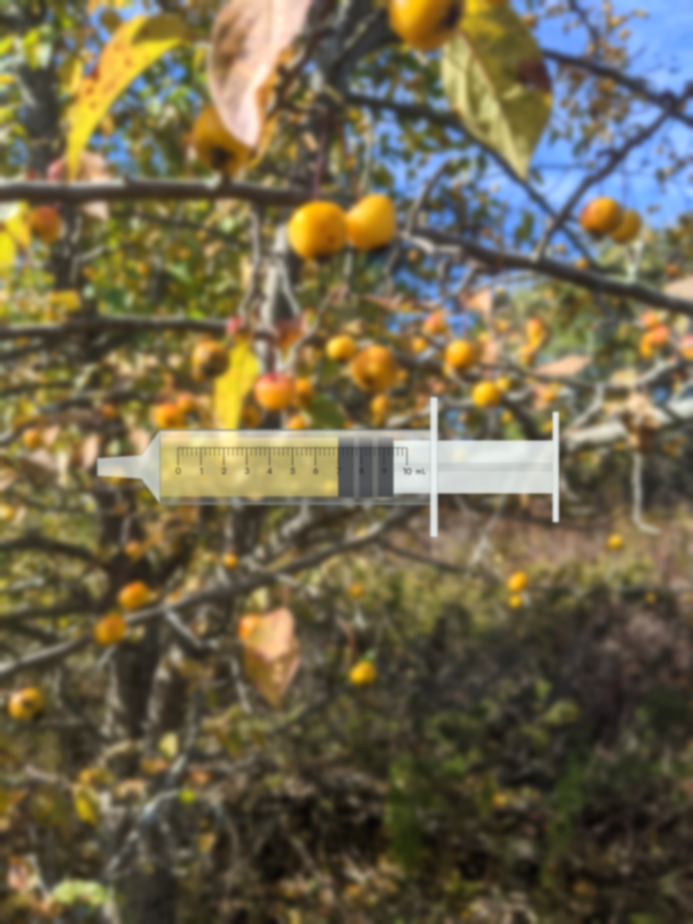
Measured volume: 7 mL
